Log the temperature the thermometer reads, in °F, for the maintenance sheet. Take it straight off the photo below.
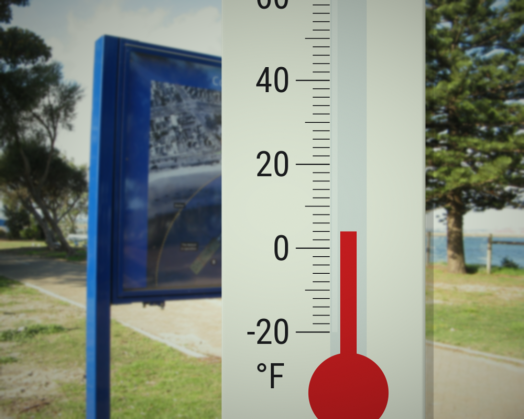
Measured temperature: 4 °F
